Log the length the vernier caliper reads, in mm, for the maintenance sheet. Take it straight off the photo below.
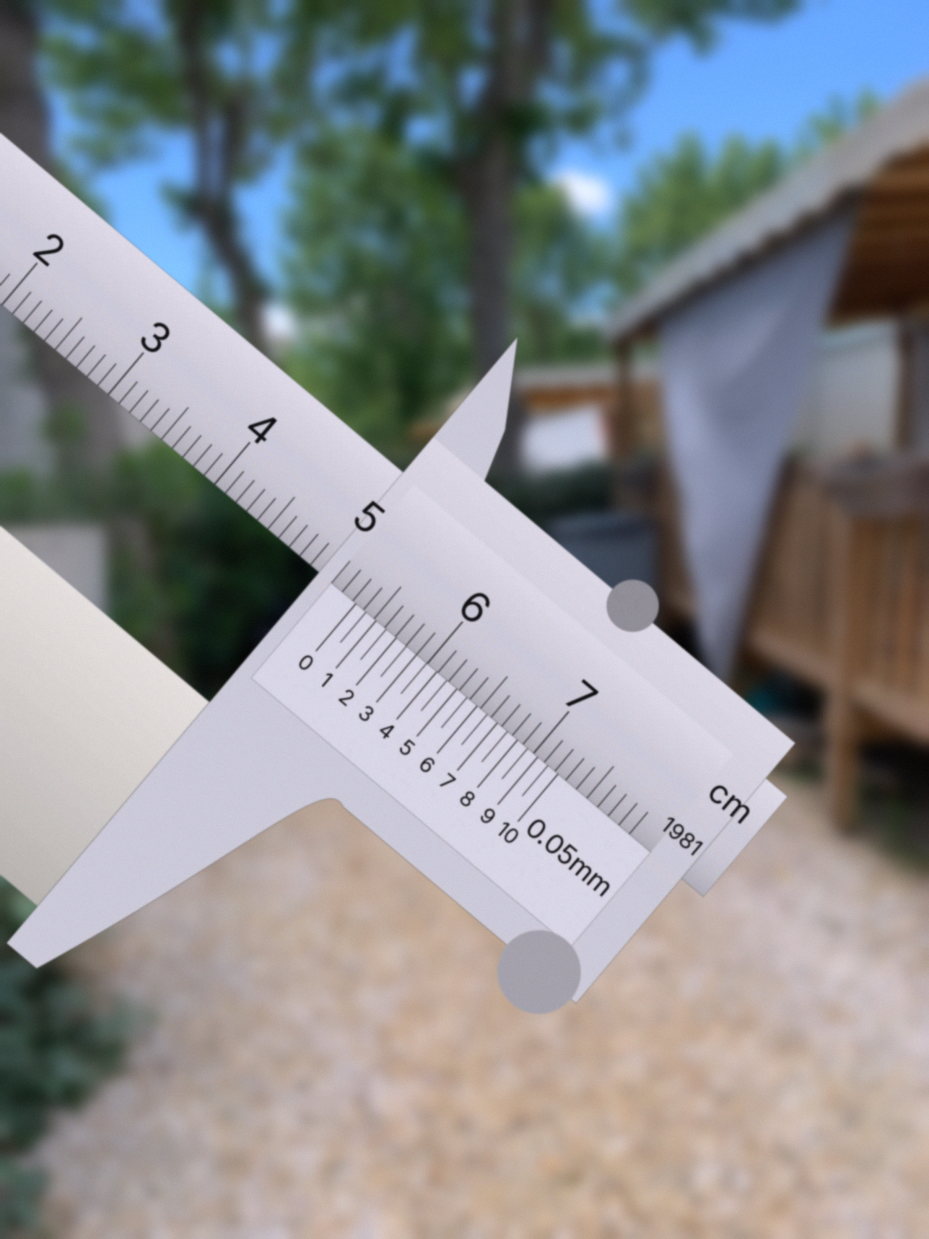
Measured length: 53.3 mm
